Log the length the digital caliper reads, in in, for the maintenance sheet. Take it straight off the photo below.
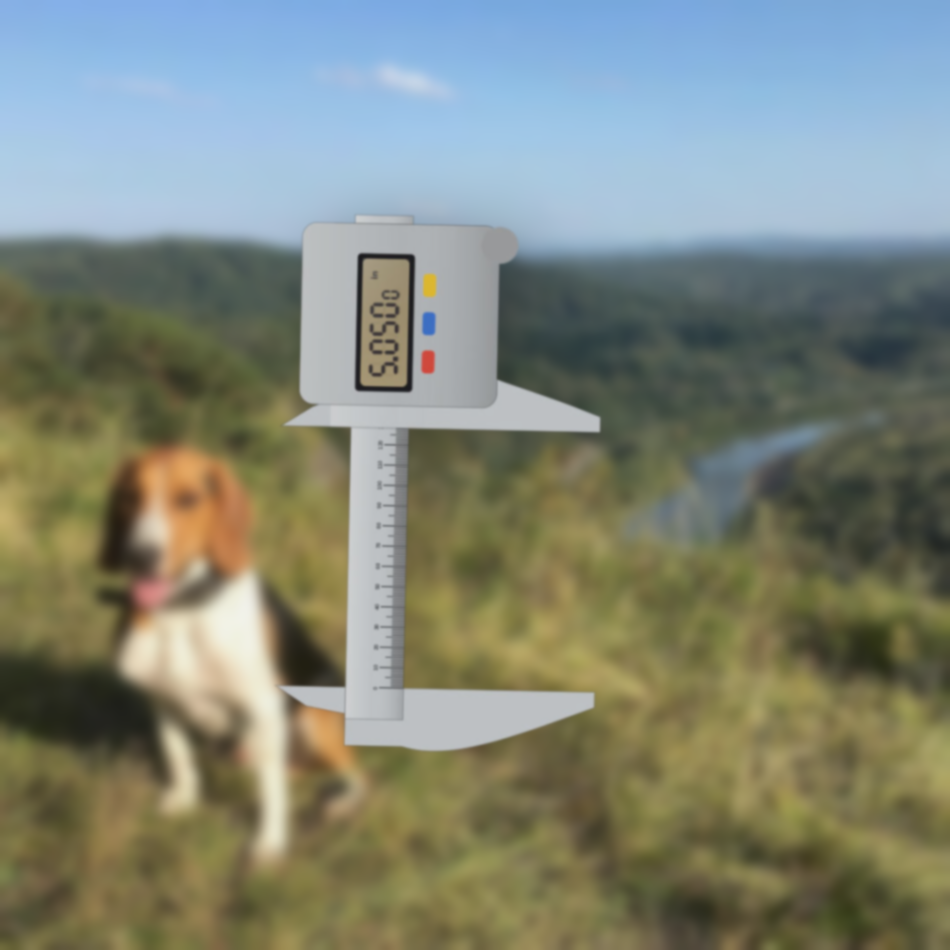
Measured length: 5.0500 in
